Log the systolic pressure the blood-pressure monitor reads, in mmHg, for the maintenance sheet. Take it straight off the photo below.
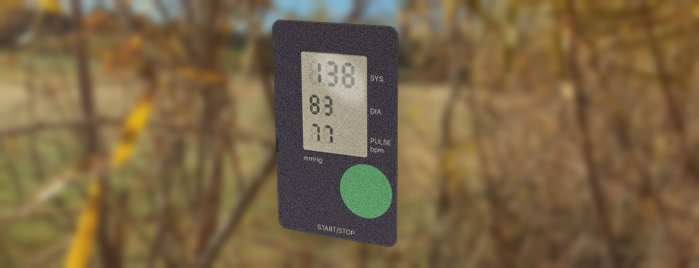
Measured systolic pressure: 138 mmHg
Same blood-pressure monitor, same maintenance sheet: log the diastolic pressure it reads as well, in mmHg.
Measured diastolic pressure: 83 mmHg
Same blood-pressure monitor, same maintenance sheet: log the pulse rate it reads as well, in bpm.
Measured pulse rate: 77 bpm
